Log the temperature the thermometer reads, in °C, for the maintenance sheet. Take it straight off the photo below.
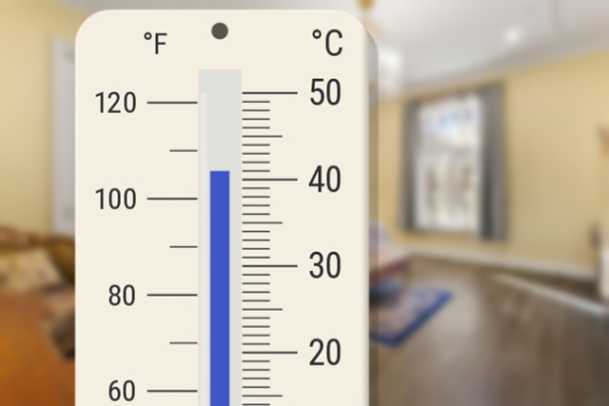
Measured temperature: 41 °C
